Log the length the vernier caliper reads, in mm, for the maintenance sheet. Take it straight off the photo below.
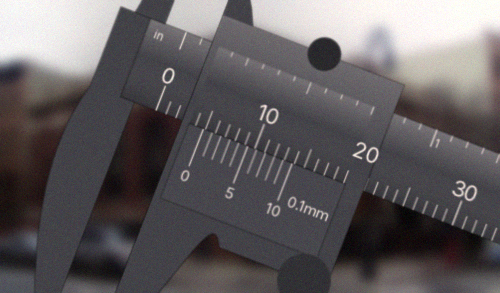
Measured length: 4.8 mm
